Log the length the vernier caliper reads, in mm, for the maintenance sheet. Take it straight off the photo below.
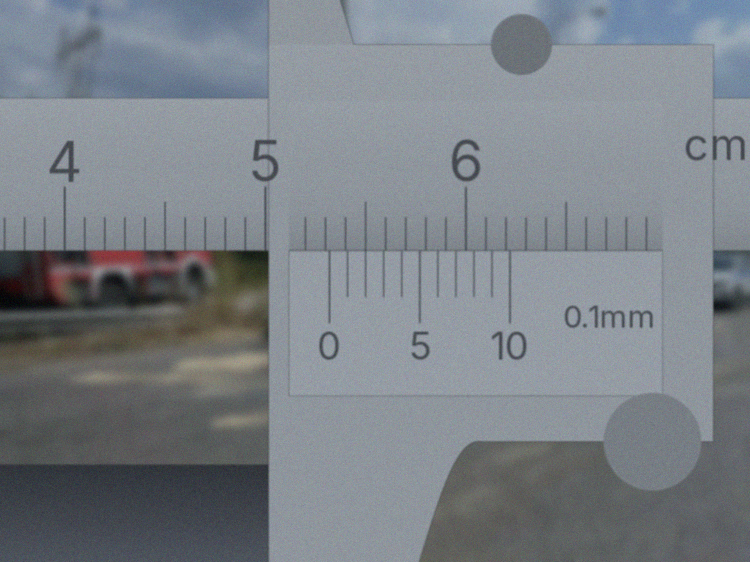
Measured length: 53.2 mm
